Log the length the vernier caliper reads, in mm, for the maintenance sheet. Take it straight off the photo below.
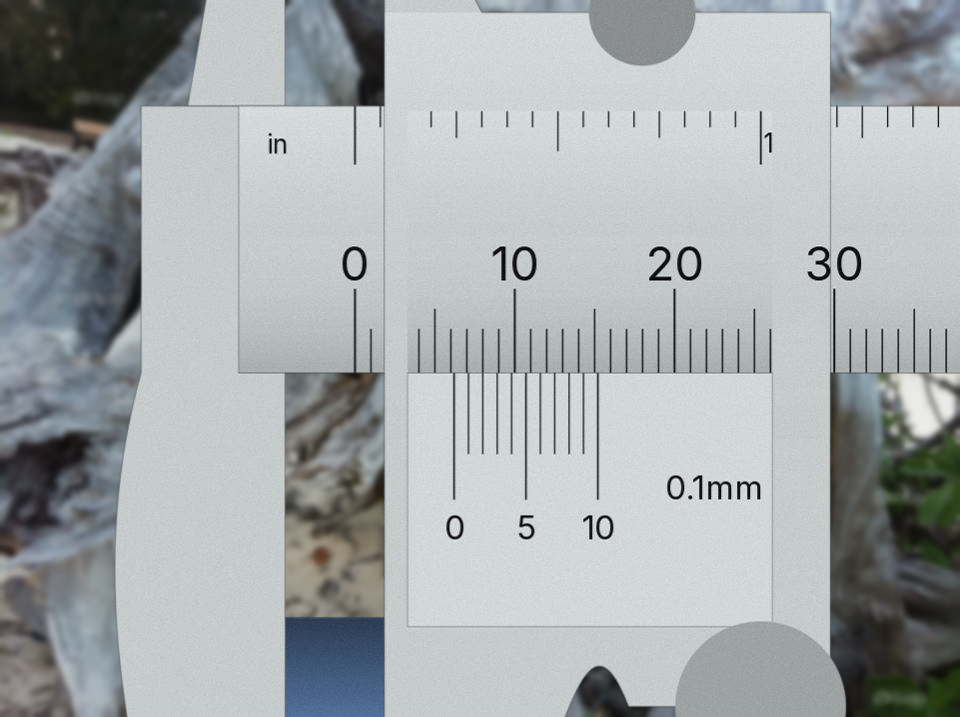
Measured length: 6.2 mm
